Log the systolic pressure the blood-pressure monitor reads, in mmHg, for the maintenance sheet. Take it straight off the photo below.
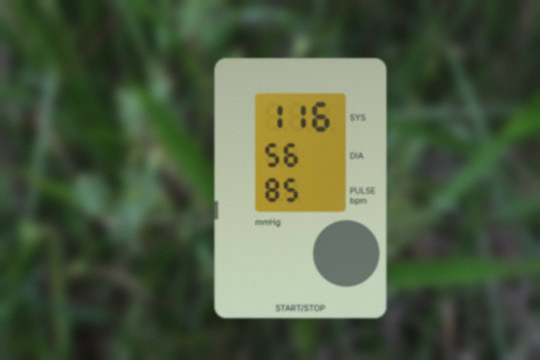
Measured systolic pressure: 116 mmHg
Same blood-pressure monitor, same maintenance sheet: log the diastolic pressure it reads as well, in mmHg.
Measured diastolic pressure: 56 mmHg
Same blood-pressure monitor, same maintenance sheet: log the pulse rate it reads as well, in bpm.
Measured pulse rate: 85 bpm
